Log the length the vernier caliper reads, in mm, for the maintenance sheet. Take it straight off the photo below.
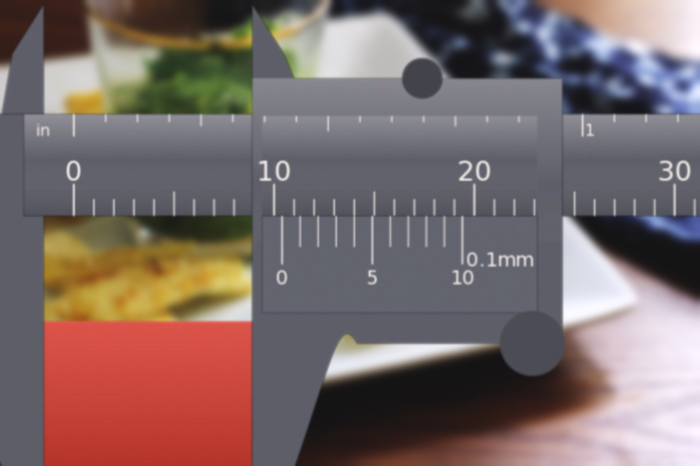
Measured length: 10.4 mm
